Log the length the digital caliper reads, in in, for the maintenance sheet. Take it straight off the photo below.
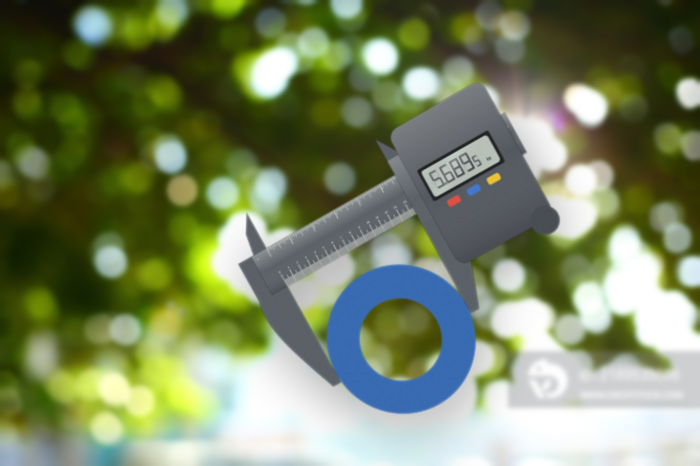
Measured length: 5.6895 in
